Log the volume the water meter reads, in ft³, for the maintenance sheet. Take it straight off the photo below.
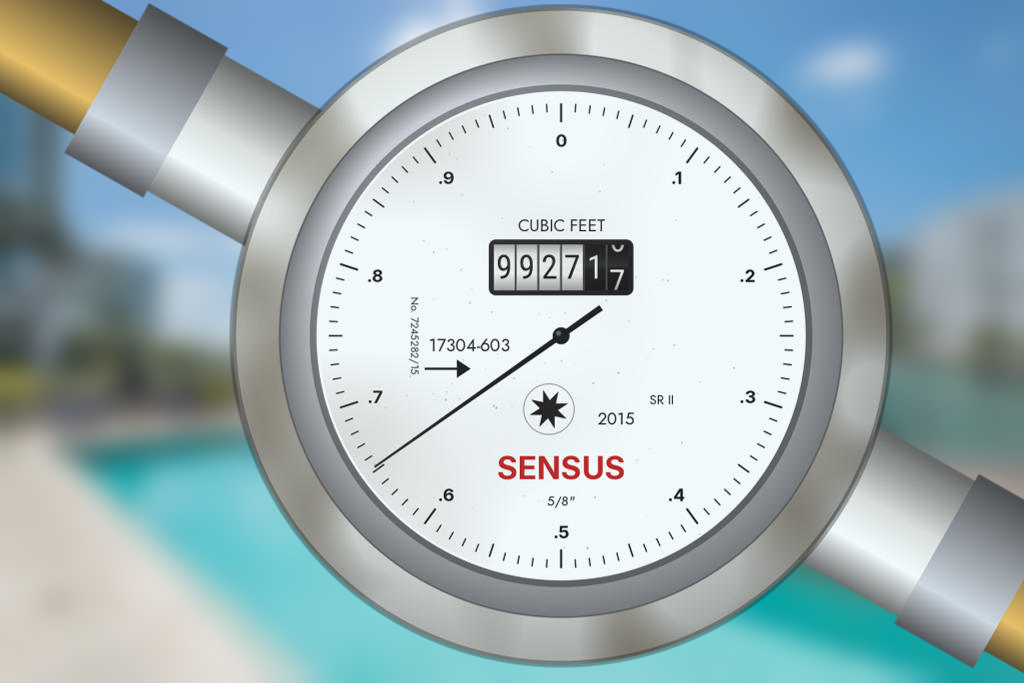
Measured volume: 992716.65 ft³
